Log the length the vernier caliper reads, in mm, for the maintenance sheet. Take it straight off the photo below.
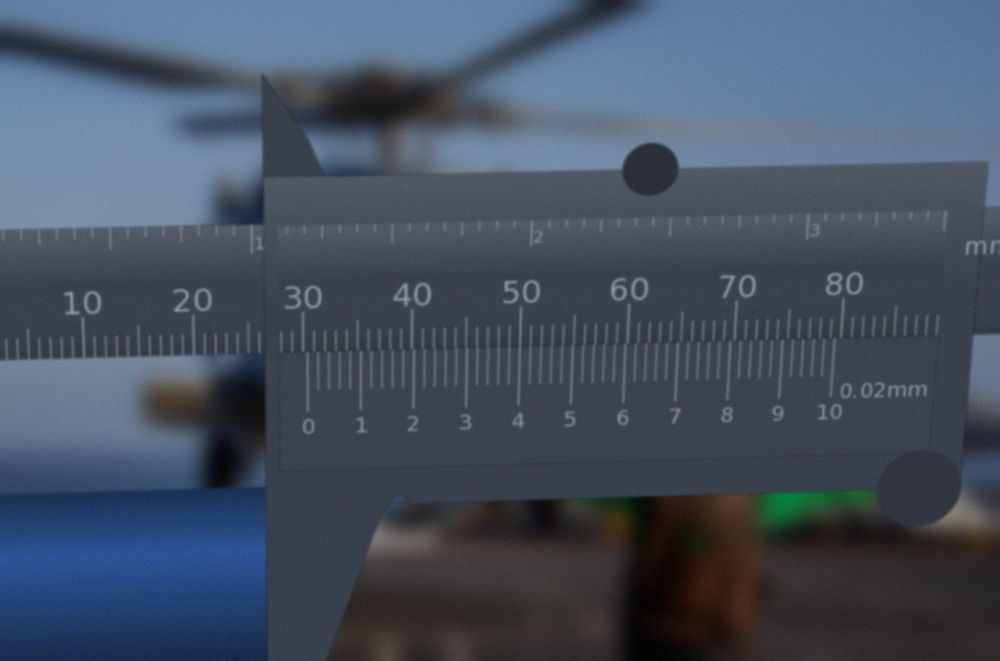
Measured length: 30.4 mm
